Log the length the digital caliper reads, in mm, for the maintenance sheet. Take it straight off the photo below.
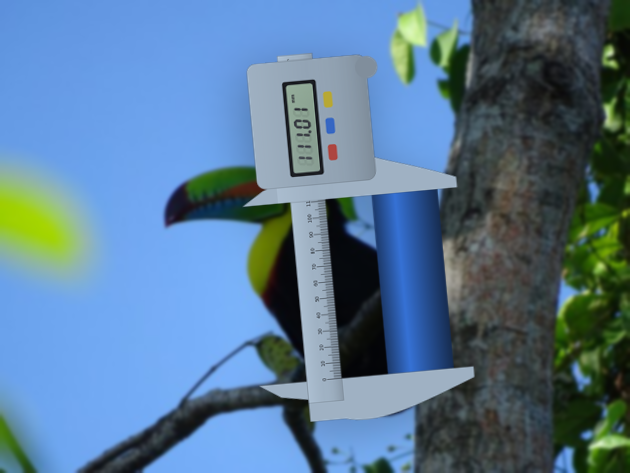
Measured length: 111.01 mm
